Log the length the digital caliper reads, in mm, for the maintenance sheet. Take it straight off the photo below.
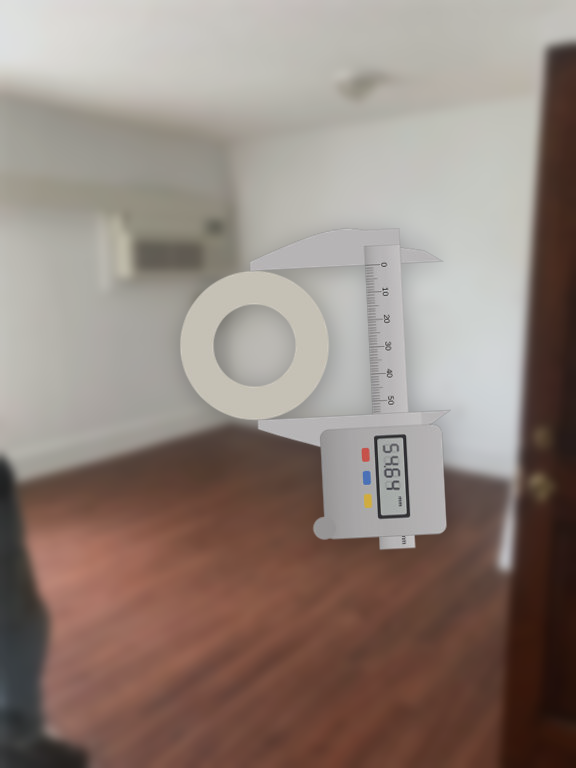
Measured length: 54.64 mm
